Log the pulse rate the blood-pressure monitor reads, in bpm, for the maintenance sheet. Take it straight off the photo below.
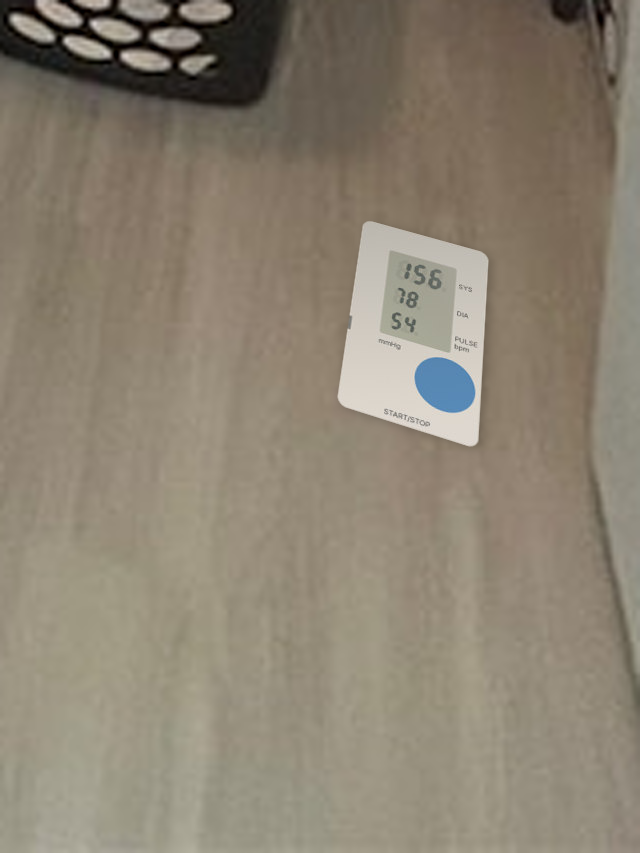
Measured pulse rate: 54 bpm
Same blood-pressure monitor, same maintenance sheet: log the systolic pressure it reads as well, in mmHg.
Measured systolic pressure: 156 mmHg
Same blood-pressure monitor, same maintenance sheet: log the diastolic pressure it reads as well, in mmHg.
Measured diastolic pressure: 78 mmHg
